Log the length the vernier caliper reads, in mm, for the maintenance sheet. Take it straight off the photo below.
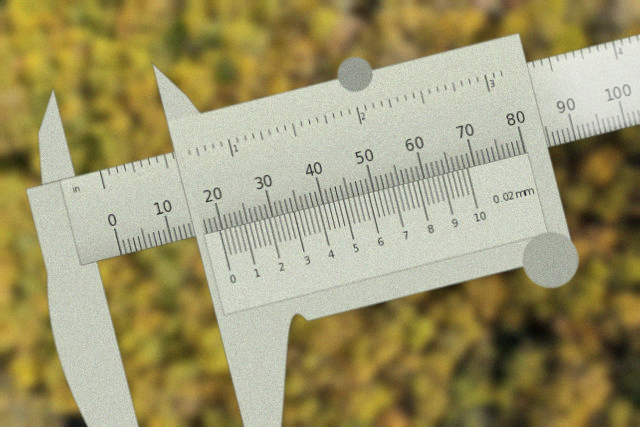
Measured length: 19.5 mm
